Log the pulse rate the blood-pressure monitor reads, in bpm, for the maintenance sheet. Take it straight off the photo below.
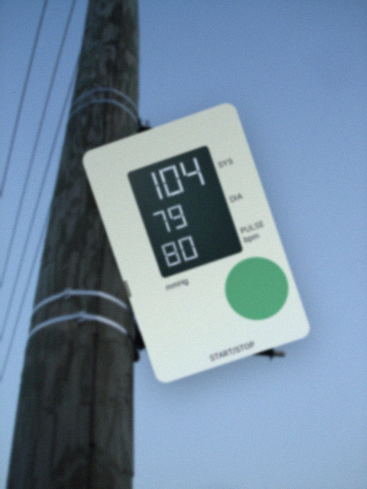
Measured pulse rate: 80 bpm
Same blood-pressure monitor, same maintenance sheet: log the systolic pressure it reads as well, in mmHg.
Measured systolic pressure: 104 mmHg
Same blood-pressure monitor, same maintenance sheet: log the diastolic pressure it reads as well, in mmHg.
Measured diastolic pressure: 79 mmHg
